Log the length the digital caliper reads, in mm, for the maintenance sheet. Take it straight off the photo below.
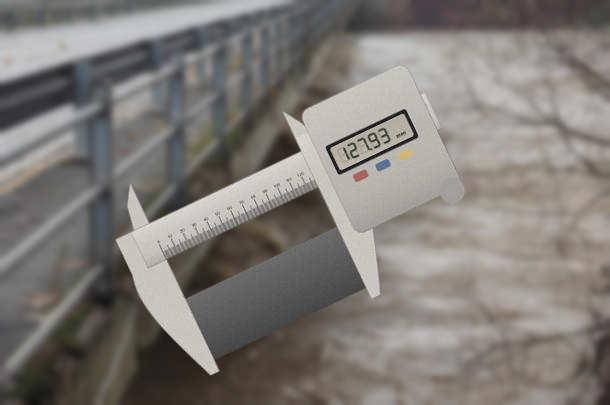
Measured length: 127.93 mm
